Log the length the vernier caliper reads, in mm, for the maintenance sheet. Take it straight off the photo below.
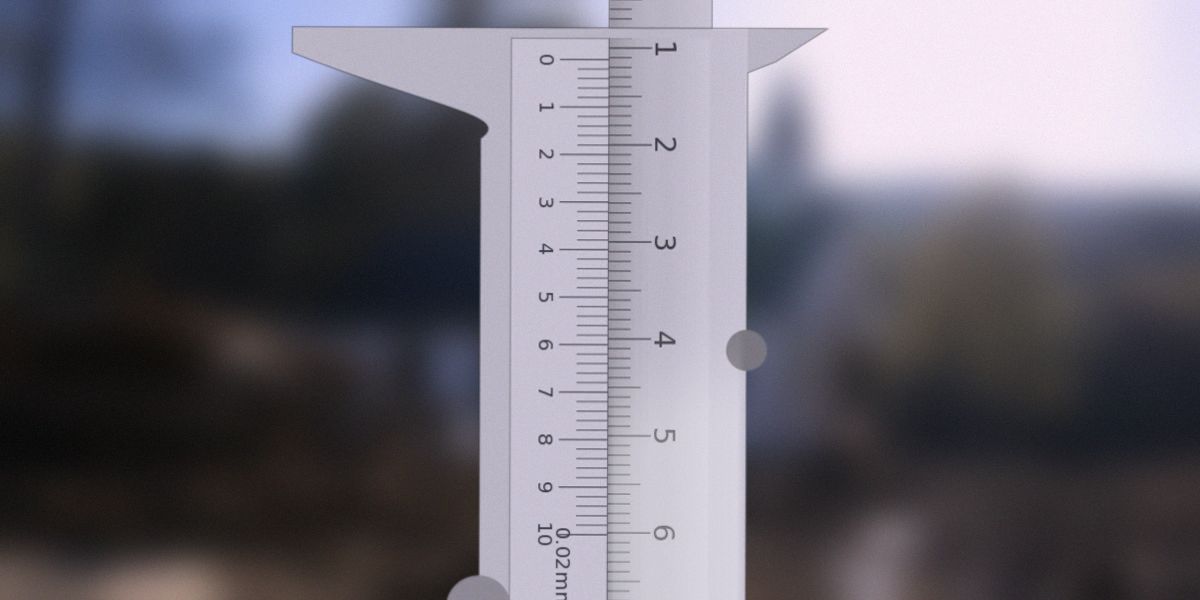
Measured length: 11.2 mm
